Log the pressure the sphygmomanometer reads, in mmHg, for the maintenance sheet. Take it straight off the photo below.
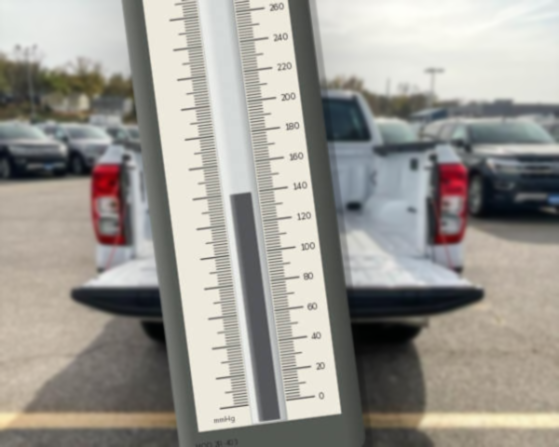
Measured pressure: 140 mmHg
